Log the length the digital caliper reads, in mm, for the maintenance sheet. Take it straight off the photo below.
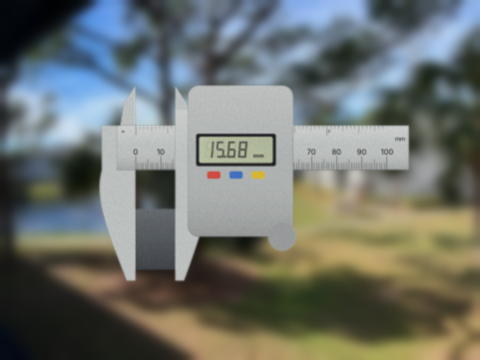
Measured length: 15.68 mm
